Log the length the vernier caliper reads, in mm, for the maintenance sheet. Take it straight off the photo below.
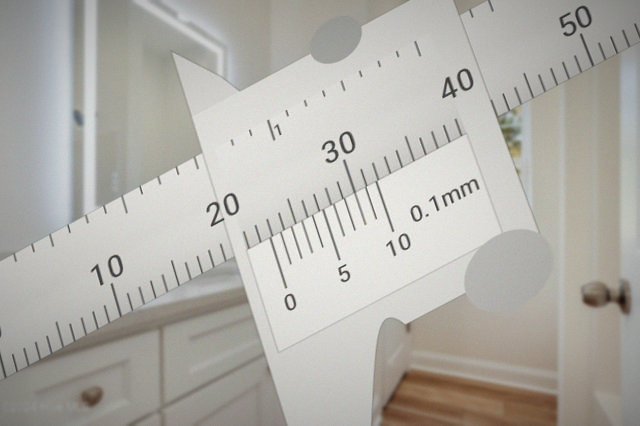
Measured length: 22.8 mm
